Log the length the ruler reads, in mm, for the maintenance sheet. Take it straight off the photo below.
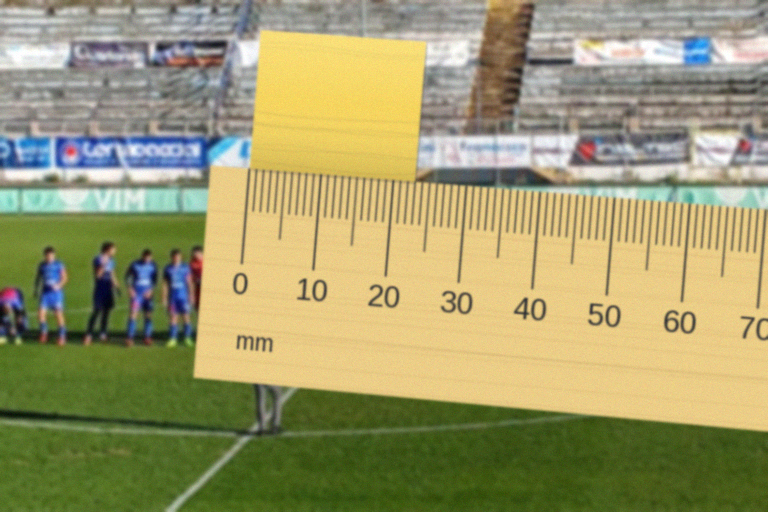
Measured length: 23 mm
